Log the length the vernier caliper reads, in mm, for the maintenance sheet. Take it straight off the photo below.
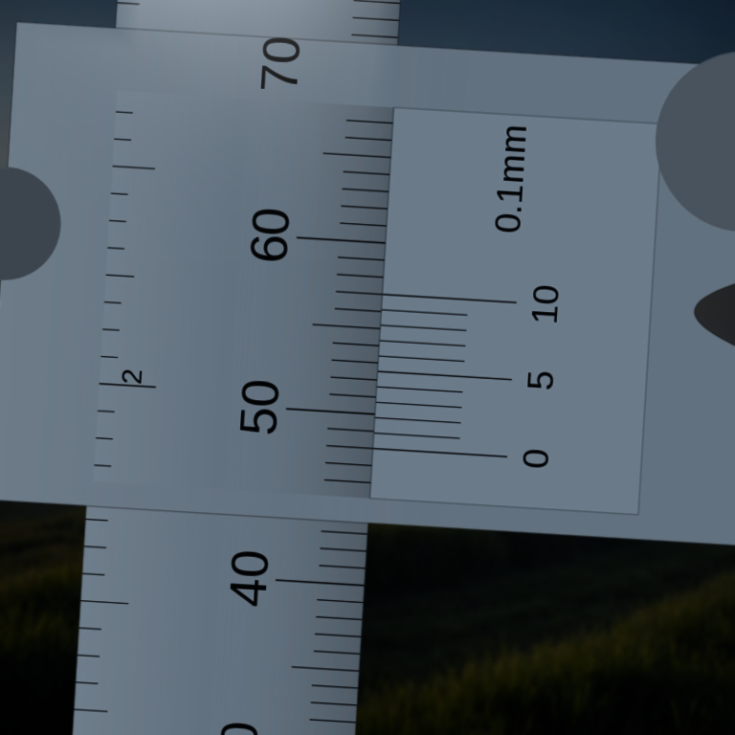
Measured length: 48.0 mm
